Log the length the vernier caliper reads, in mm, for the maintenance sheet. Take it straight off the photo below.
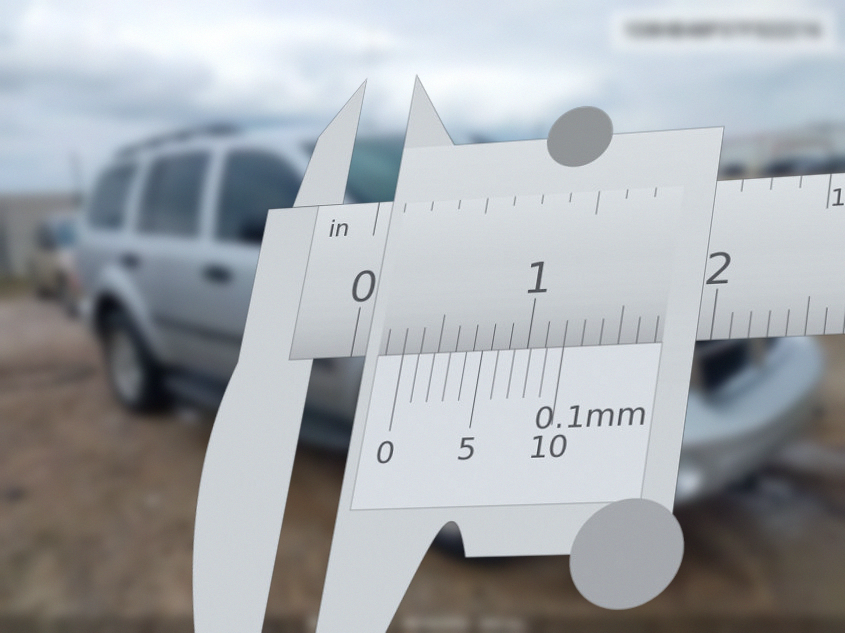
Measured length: 3.0 mm
